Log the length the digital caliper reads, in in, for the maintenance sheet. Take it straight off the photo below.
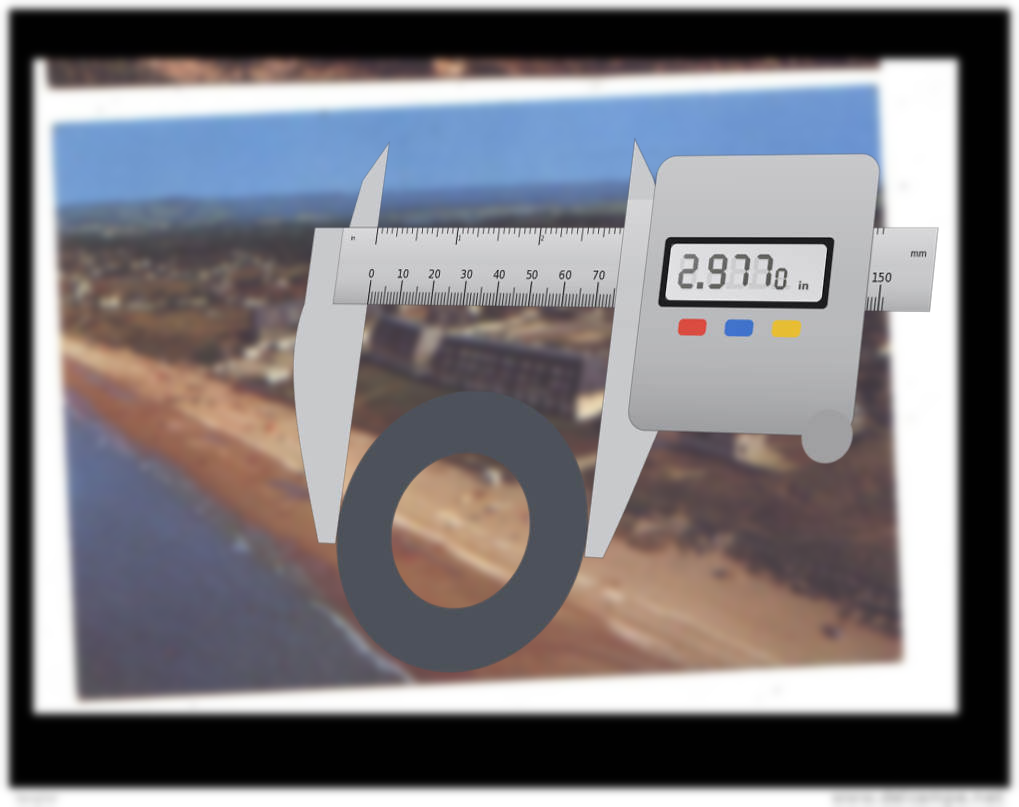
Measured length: 2.9770 in
